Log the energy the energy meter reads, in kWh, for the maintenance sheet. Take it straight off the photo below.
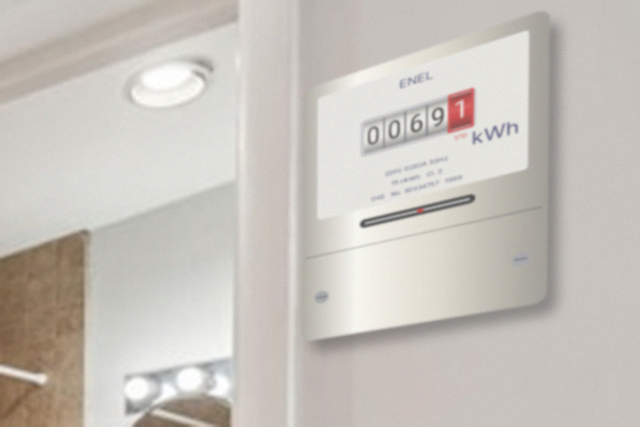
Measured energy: 69.1 kWh
